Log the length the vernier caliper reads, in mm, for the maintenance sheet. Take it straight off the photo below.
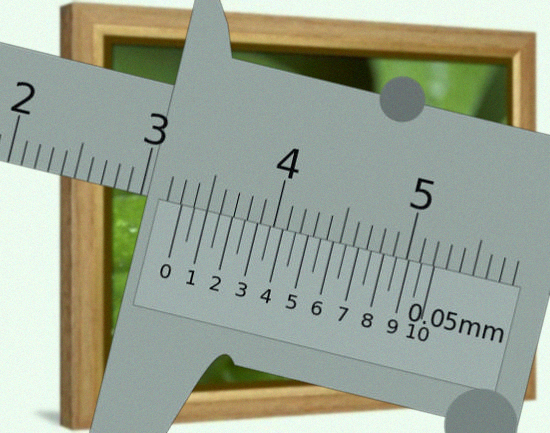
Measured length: 33.1 mm
